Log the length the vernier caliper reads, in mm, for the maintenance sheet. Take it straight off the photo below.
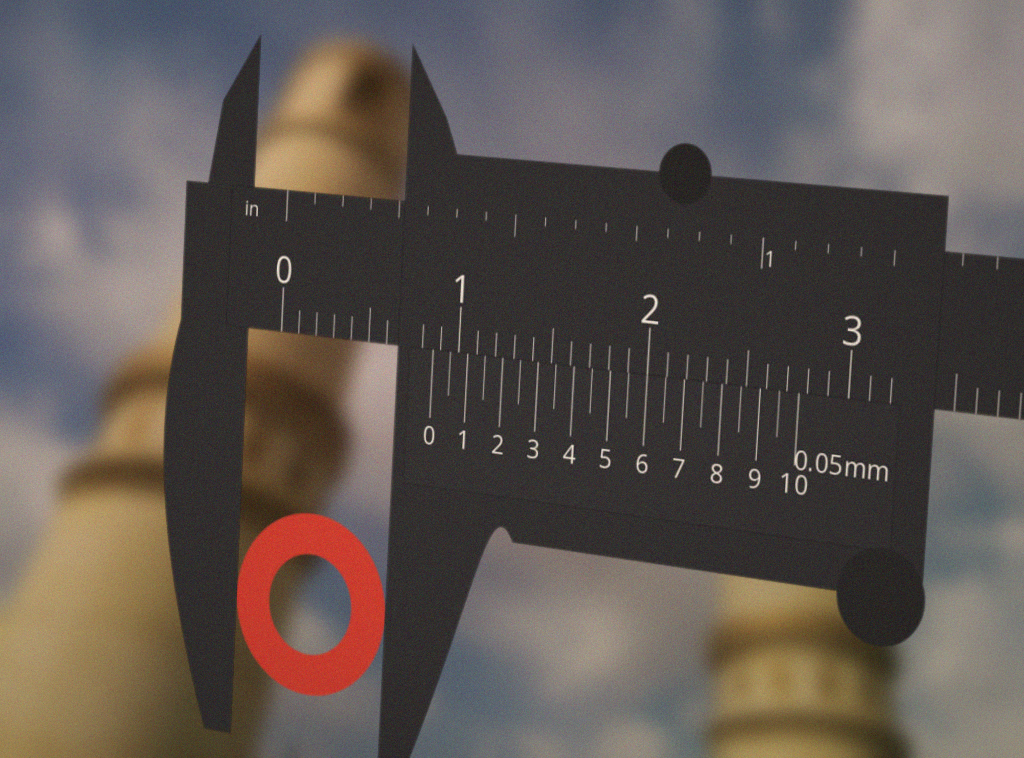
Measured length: 8.6 mm
